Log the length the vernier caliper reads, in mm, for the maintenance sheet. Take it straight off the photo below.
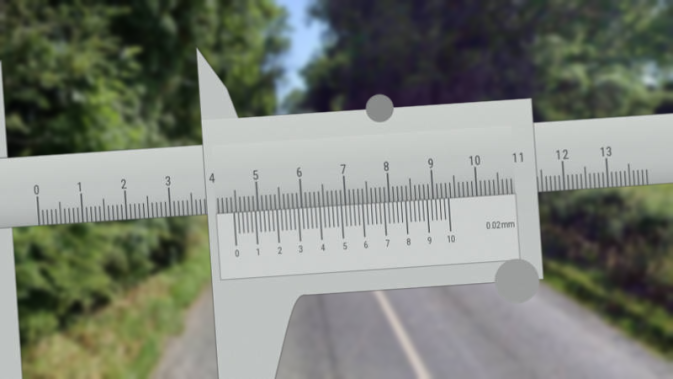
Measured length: 44.5 mm
